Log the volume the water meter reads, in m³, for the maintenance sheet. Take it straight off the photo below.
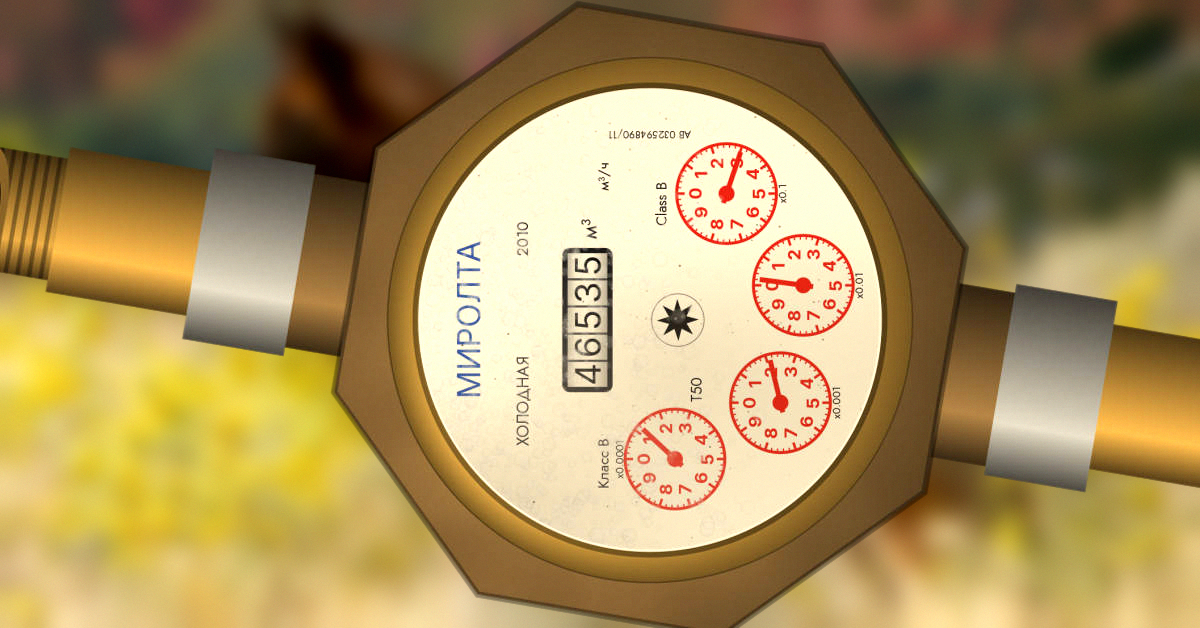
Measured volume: 46535.3021 m³
